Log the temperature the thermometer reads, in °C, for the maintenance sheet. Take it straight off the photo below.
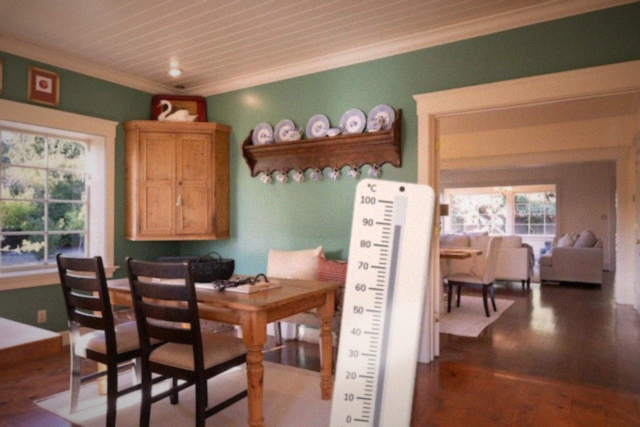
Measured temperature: 90 °C
